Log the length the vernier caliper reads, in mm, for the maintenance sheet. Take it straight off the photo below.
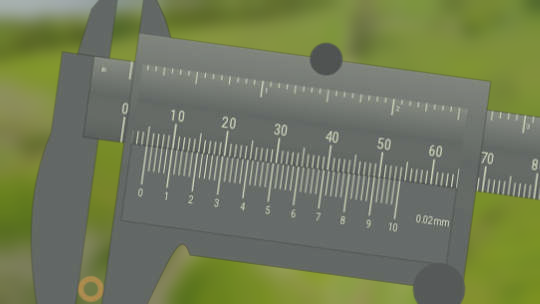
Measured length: 5.0 mm
